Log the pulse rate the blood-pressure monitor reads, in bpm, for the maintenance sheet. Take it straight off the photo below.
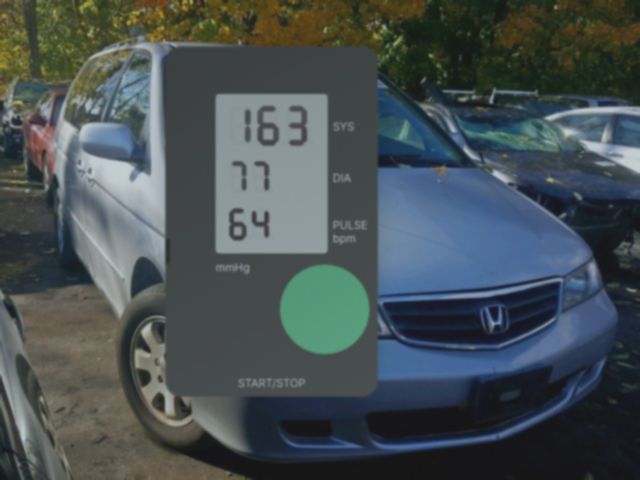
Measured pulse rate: 64 bpm
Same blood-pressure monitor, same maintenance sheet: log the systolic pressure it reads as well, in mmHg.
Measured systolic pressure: 163 mmHg
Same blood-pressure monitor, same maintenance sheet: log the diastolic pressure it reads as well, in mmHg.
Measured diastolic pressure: 77 mmHg
